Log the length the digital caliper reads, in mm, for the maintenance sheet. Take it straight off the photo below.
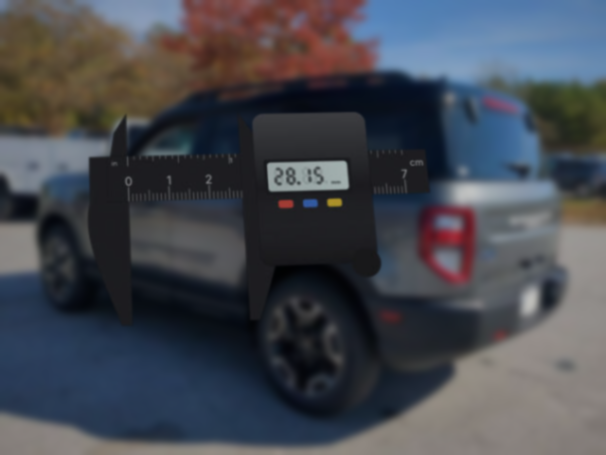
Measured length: 28.15 mm
